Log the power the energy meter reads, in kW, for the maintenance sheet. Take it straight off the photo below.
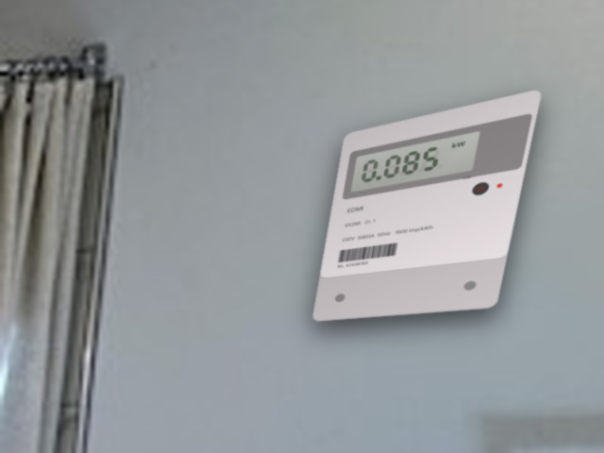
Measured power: 0.085 kW
